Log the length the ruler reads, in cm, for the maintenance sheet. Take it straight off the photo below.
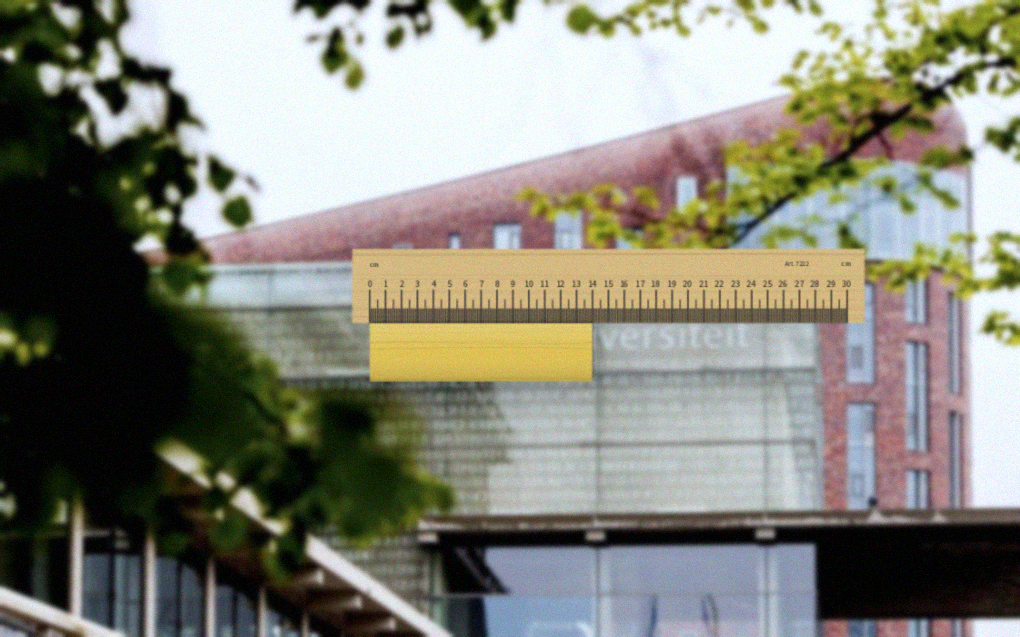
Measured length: 14 cm
